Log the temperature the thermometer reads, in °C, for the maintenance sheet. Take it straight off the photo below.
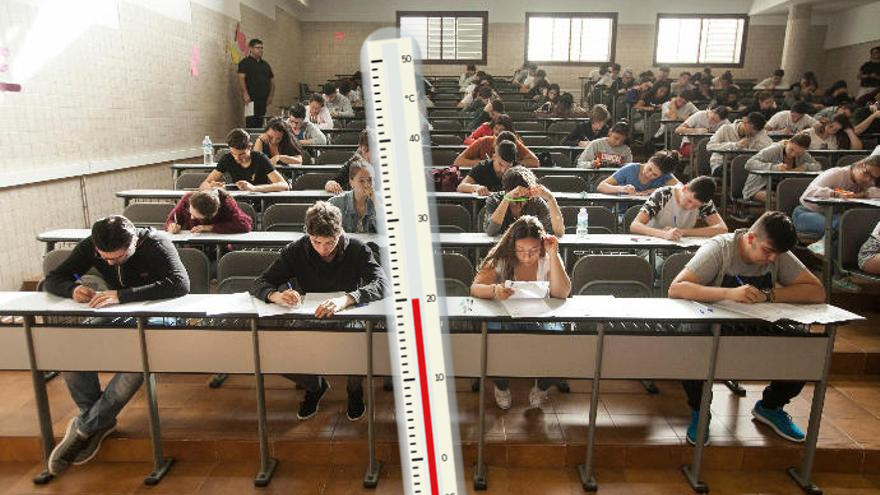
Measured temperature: 20 °C
